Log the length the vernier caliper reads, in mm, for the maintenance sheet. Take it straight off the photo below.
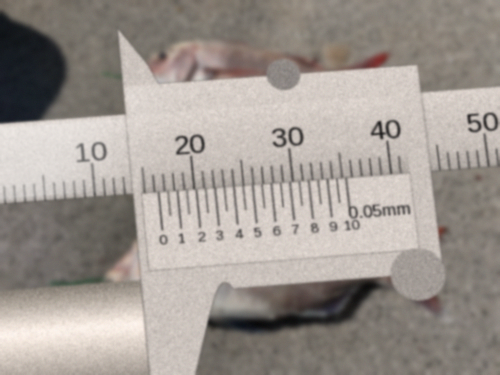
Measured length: 16.4 mm
